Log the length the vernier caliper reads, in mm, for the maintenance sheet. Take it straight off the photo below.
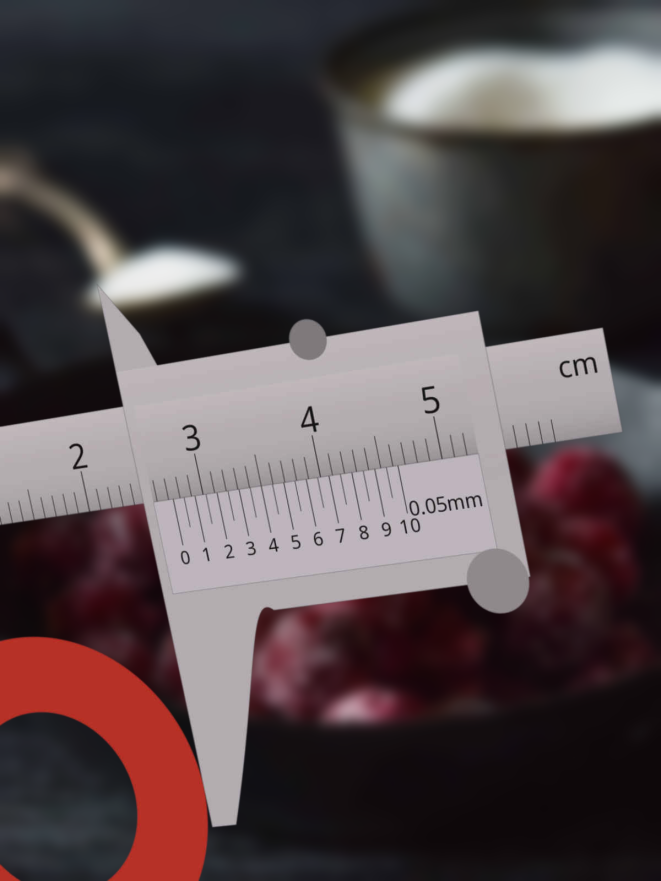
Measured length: 27.4 mm
